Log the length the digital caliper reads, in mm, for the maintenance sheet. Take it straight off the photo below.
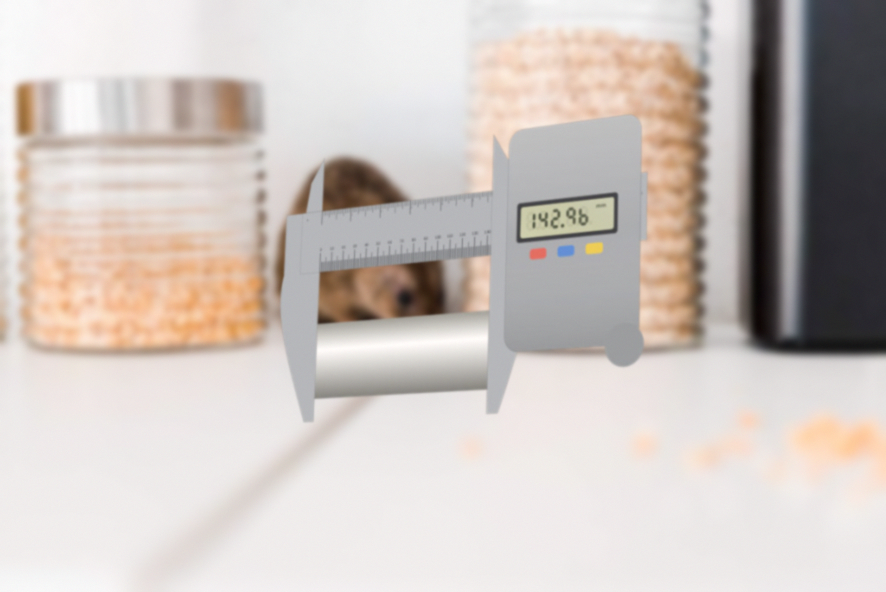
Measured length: 142.96 mm
